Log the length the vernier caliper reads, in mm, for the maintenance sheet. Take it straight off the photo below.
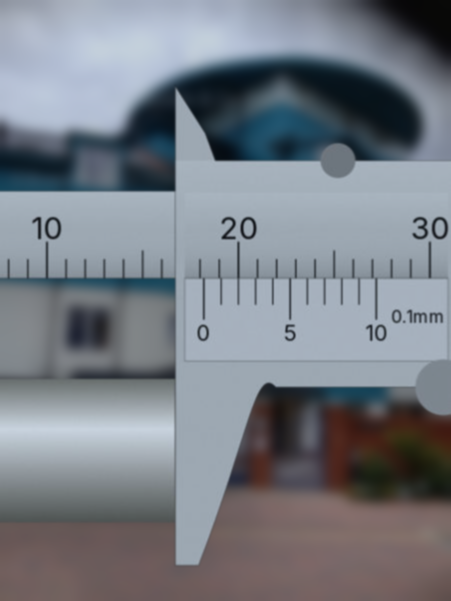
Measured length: 18.2 mm
